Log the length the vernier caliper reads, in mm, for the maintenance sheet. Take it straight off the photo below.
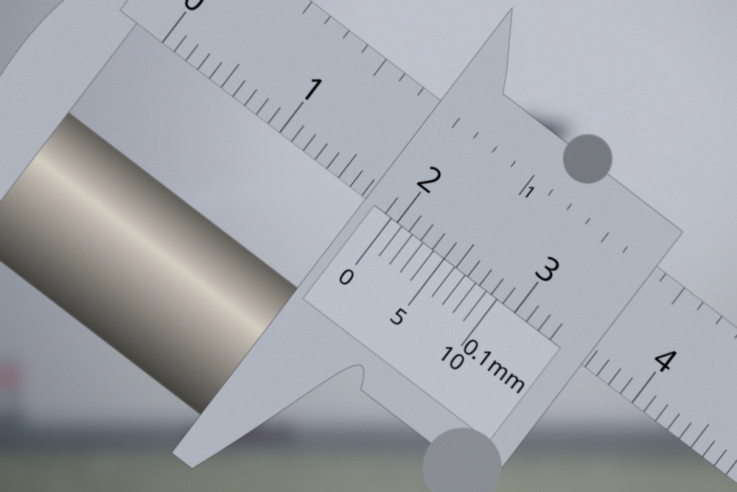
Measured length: 19.5 mm
